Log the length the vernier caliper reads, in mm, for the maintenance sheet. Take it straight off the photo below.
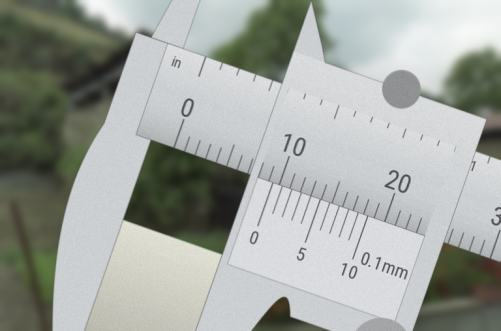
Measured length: 9.4 mm
